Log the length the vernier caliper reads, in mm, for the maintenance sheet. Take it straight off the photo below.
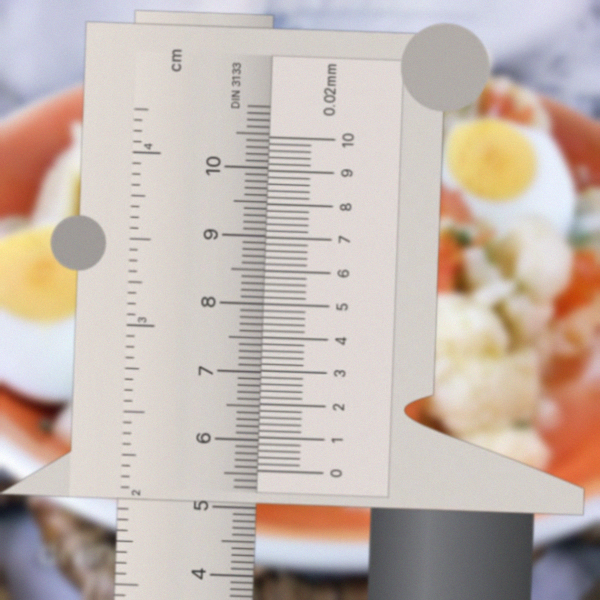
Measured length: 55.5 mm
